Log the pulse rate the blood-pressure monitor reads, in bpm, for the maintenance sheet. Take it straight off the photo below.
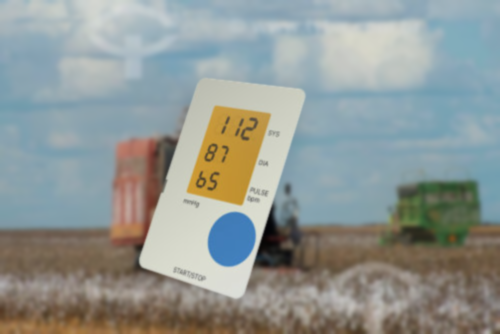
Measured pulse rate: 65 bpm
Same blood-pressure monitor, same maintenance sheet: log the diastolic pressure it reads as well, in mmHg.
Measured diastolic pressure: 87 mmHg
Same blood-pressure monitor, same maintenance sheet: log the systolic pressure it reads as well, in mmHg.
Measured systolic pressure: 112 mmHg
